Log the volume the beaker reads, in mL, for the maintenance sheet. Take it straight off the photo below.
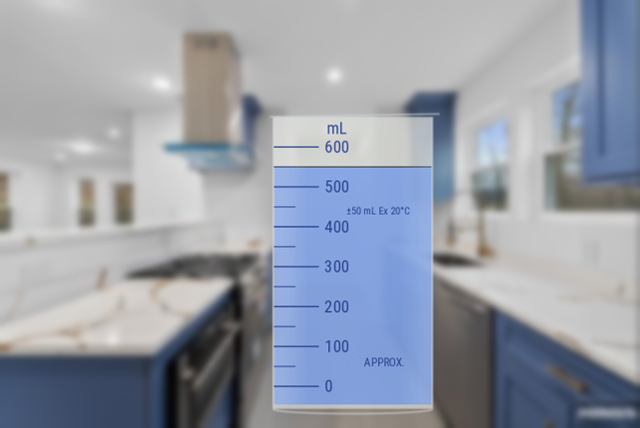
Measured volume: 550 mL
